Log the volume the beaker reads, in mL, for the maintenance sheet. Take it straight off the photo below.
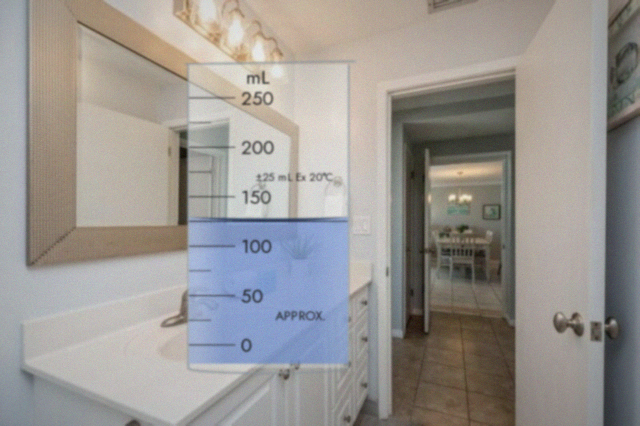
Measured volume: 125 mL
